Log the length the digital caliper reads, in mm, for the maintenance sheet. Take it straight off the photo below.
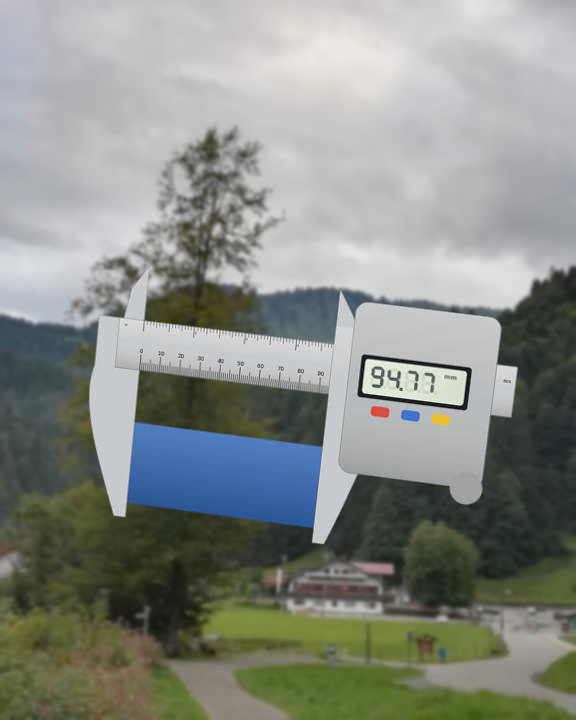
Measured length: 94.77 mm
